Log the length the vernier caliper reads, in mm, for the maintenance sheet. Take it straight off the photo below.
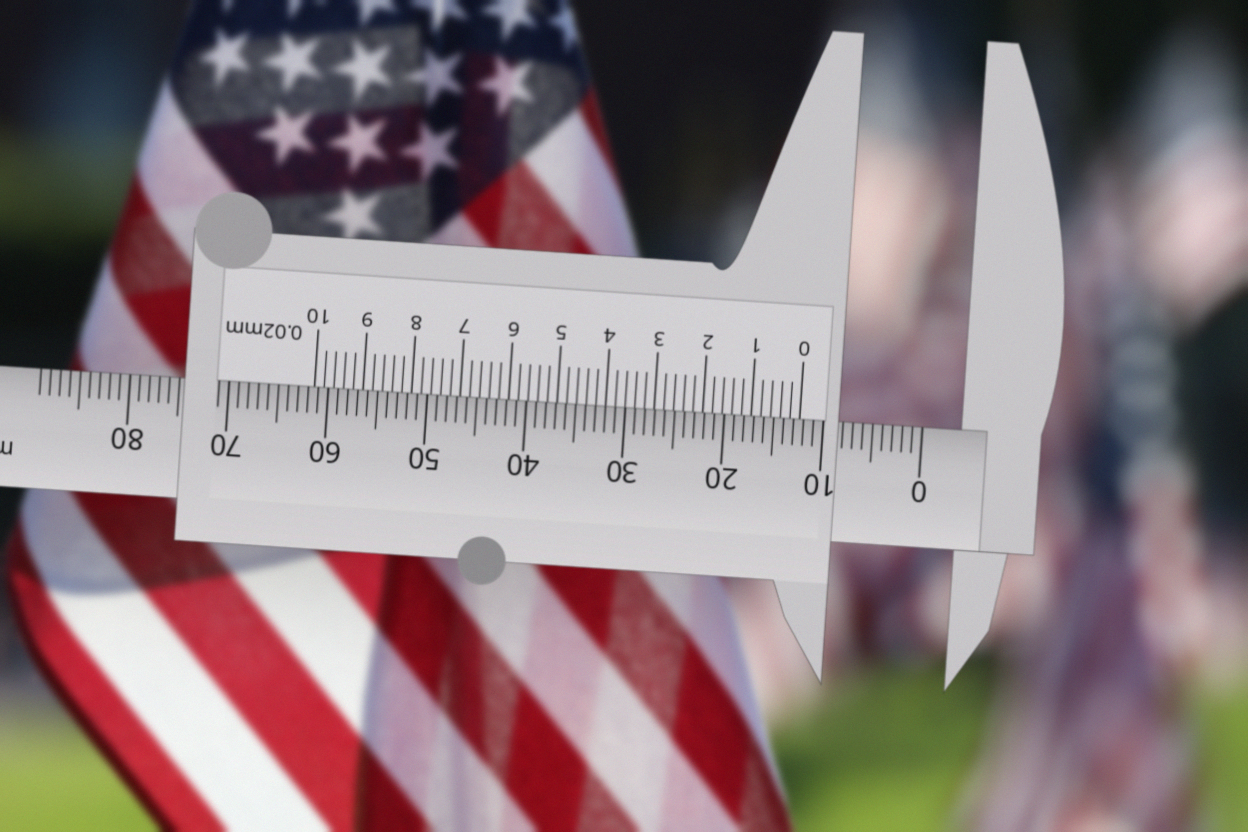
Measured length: 12.4 mm
